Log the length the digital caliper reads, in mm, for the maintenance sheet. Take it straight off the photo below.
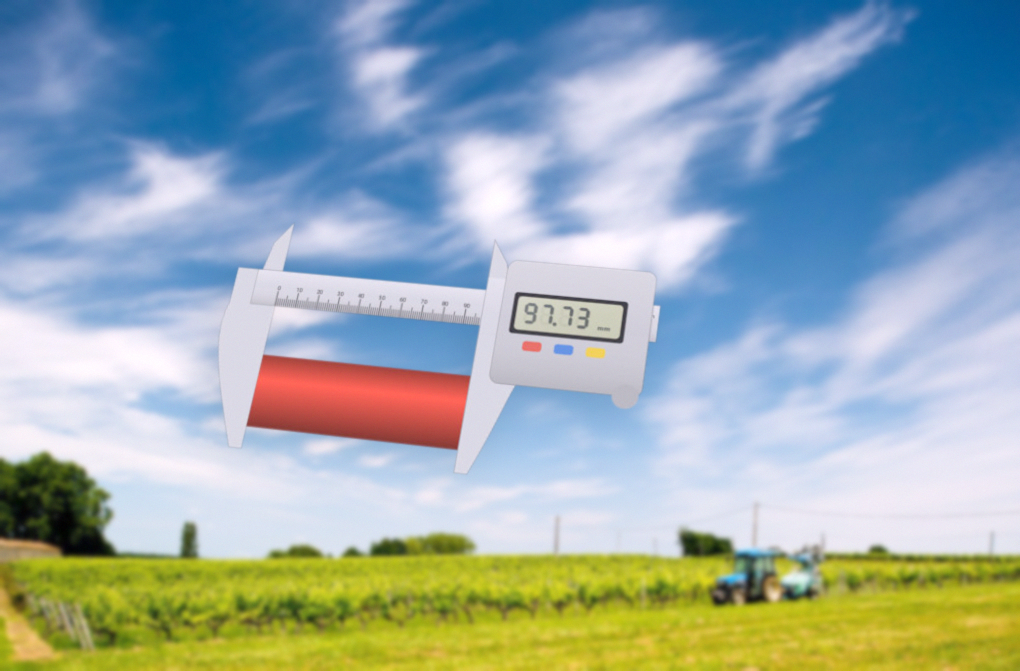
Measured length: 97.73 mm
